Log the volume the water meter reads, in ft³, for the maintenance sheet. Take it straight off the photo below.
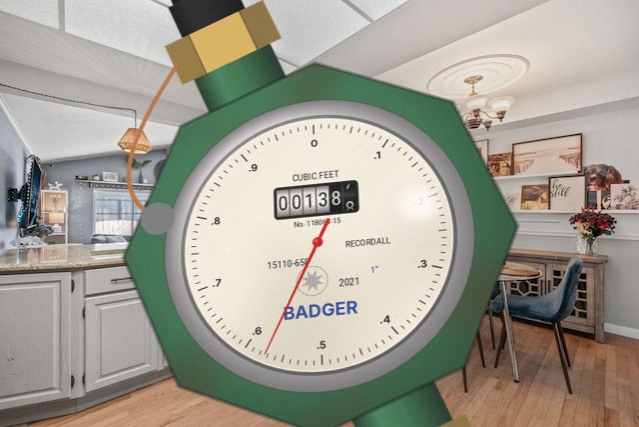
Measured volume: 1387.57 ft³
